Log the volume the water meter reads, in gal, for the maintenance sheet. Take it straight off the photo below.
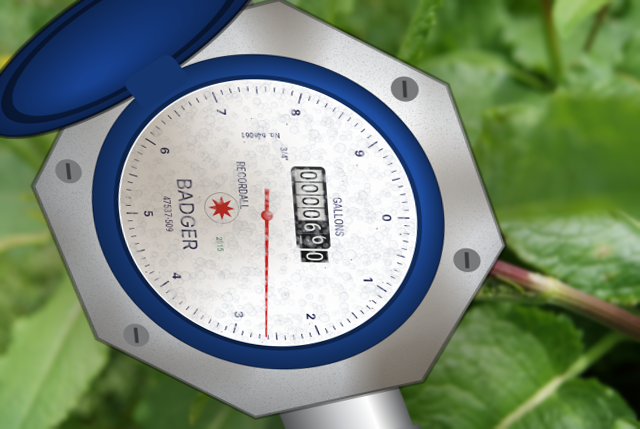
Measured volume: 662.6 gal
